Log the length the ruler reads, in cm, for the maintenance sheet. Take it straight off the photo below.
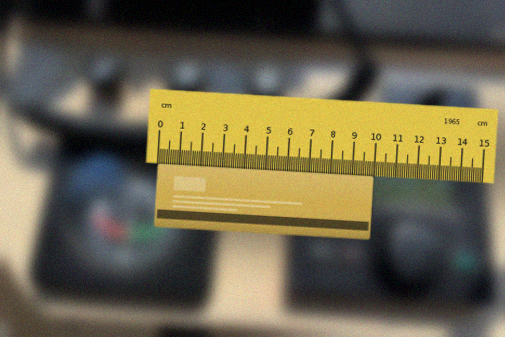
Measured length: 10 cm
